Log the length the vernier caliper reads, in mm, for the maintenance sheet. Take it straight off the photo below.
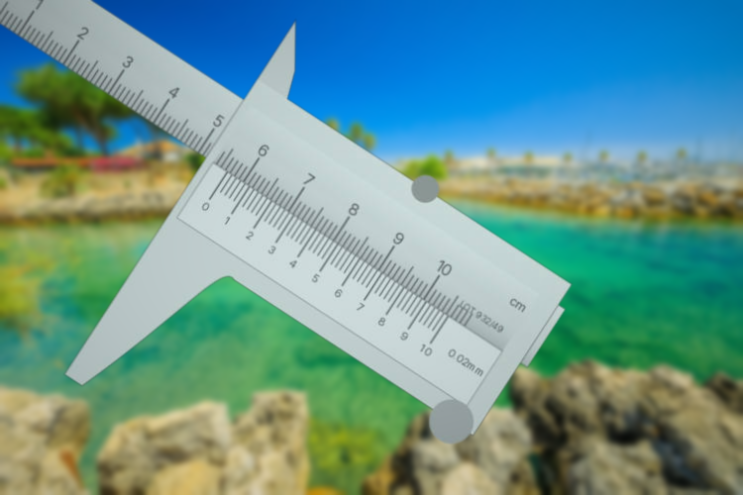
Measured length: 56.5 mm
